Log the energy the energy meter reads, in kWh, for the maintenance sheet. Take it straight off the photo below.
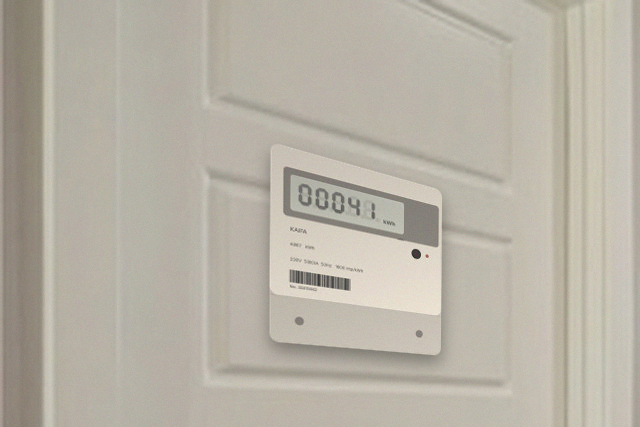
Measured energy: 41 kWh
